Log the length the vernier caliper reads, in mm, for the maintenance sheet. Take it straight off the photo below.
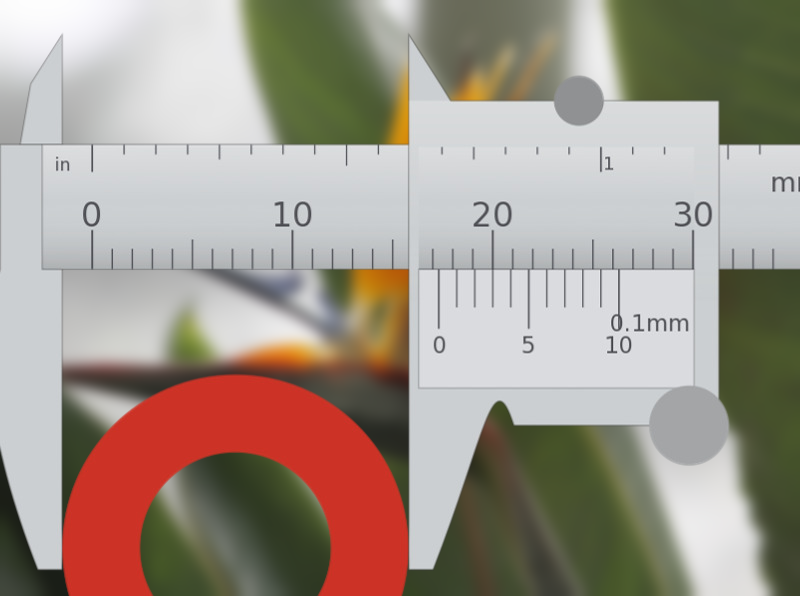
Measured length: 17.3 mm
